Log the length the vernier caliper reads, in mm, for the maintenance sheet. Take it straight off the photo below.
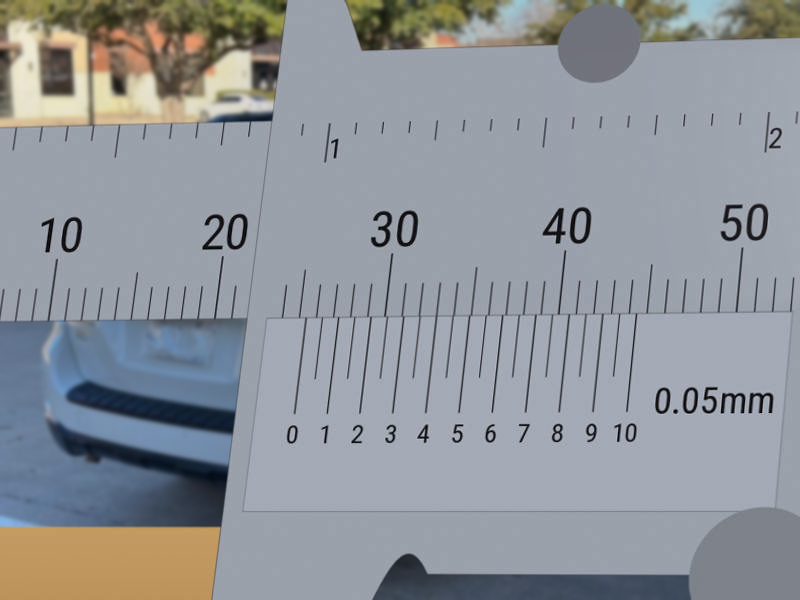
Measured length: 25.4 mm
